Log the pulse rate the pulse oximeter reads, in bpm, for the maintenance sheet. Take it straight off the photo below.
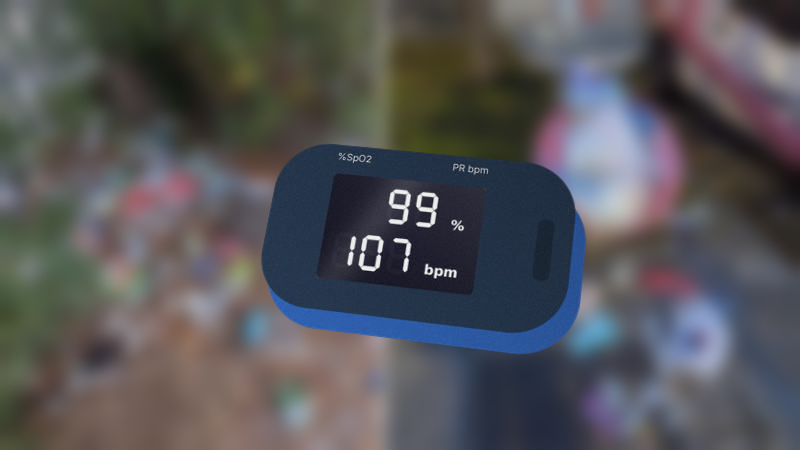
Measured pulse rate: 107 bpm
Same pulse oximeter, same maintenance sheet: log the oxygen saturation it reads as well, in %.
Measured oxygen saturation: 99 %
